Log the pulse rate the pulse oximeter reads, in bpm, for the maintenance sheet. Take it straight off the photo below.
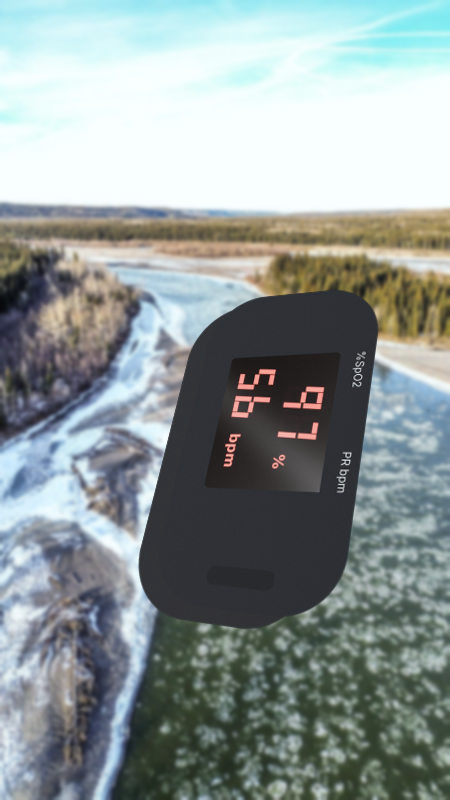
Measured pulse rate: 56 bpm
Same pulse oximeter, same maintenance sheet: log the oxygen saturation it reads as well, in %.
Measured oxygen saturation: 97 %
